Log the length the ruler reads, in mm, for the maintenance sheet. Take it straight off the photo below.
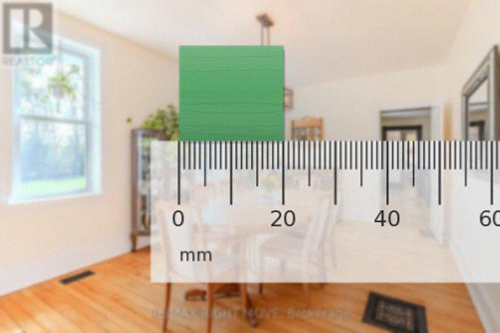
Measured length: 20 mm
